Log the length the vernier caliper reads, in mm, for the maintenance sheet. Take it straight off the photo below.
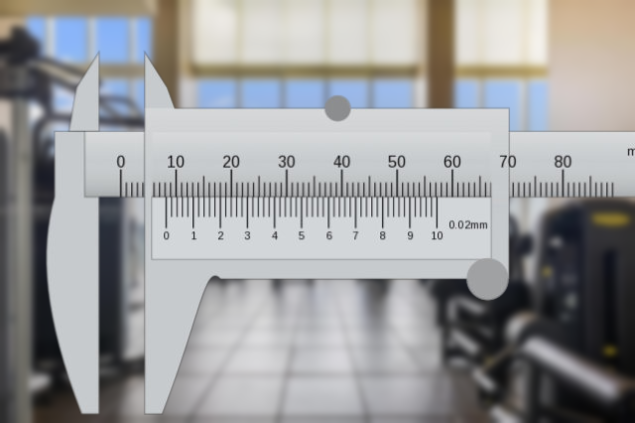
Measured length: 8.2 mm
